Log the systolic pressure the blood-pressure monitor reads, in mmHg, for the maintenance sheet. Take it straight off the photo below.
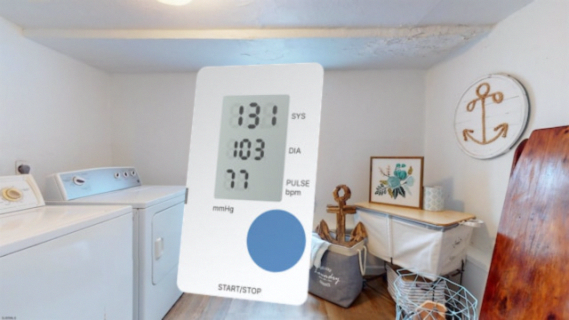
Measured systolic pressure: 131 mmHg
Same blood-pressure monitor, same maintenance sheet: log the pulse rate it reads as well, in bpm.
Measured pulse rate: 77 bpm
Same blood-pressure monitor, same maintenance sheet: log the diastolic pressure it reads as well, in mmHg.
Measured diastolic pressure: 103 mmHg
